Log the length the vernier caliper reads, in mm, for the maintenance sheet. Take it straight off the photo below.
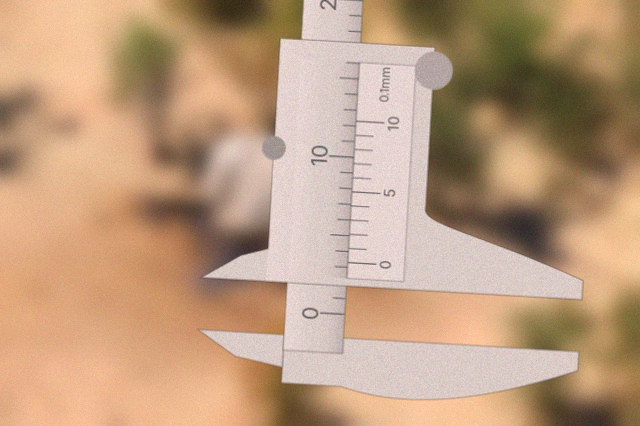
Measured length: 3.3 mm
